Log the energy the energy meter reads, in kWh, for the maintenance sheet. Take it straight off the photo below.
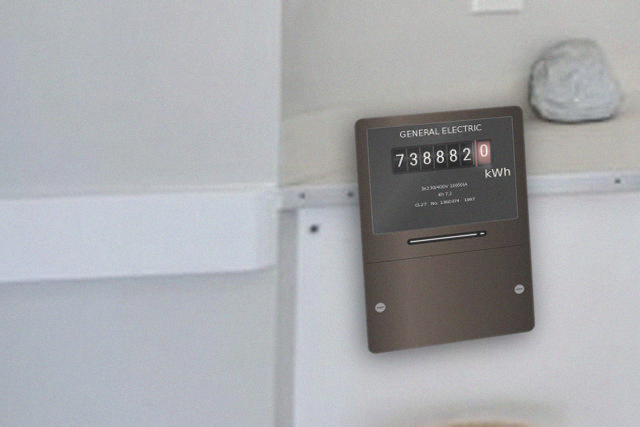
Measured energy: 738882.0 kWh
